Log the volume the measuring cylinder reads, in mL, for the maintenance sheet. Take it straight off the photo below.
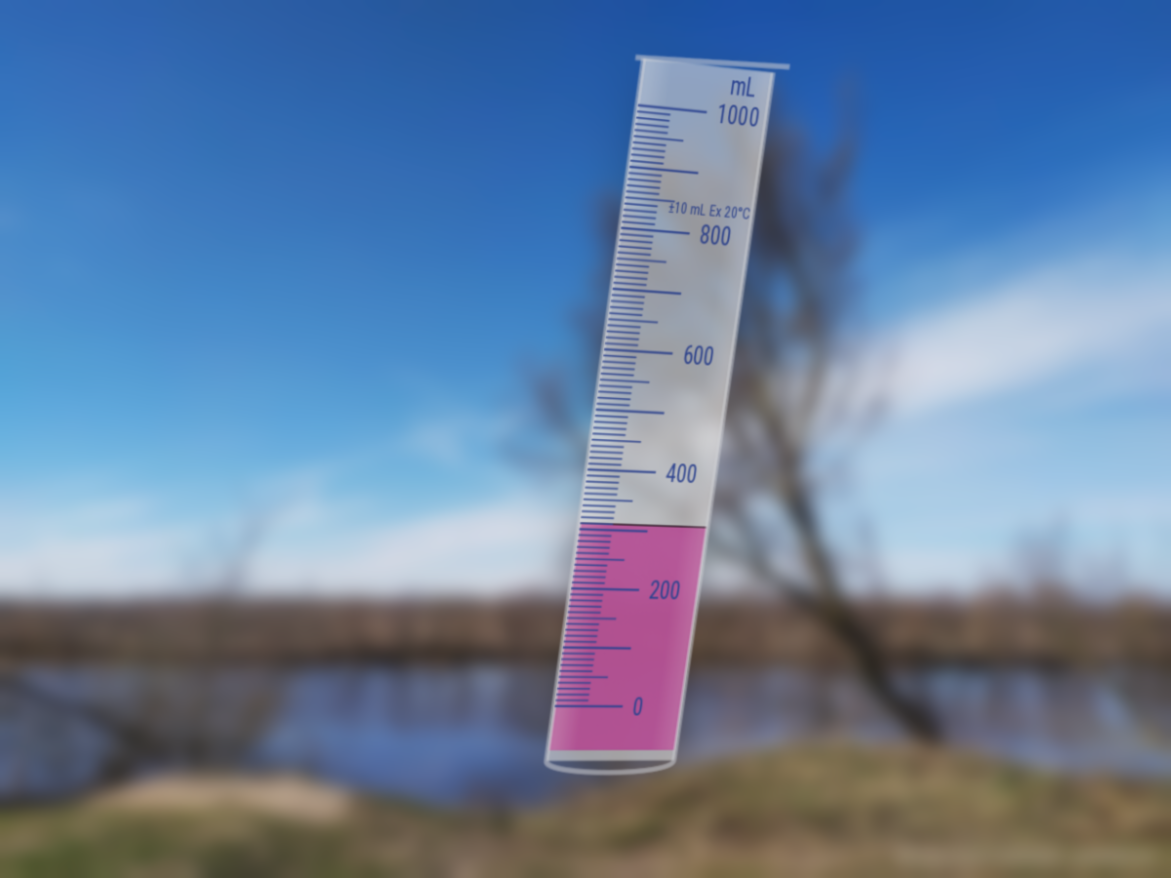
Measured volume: 310 mL
